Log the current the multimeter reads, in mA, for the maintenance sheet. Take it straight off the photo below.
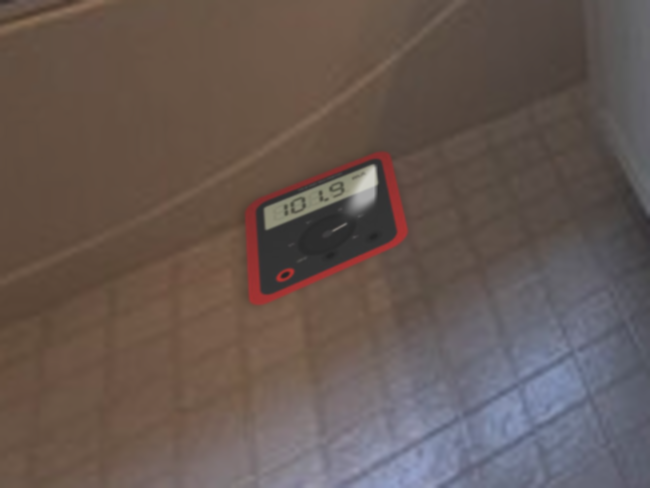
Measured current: 101.9 mA
